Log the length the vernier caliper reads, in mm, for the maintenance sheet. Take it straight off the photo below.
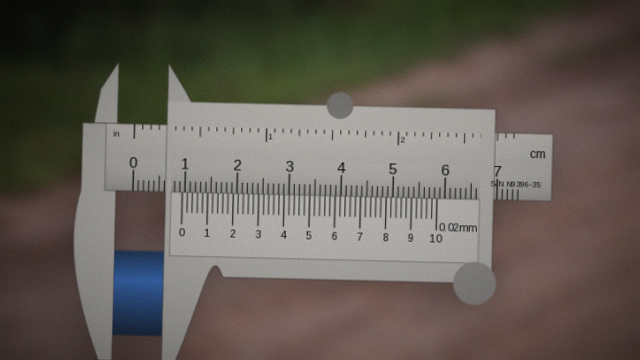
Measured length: 9.5 mm
